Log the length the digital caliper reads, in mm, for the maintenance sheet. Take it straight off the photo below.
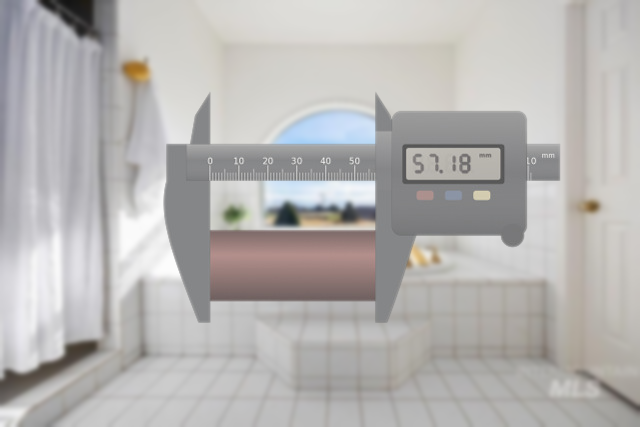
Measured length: 57.18 mm
